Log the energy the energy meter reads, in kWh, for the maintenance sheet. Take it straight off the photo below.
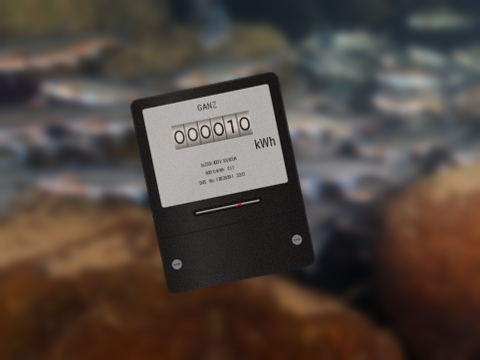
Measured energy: 10 kWh
